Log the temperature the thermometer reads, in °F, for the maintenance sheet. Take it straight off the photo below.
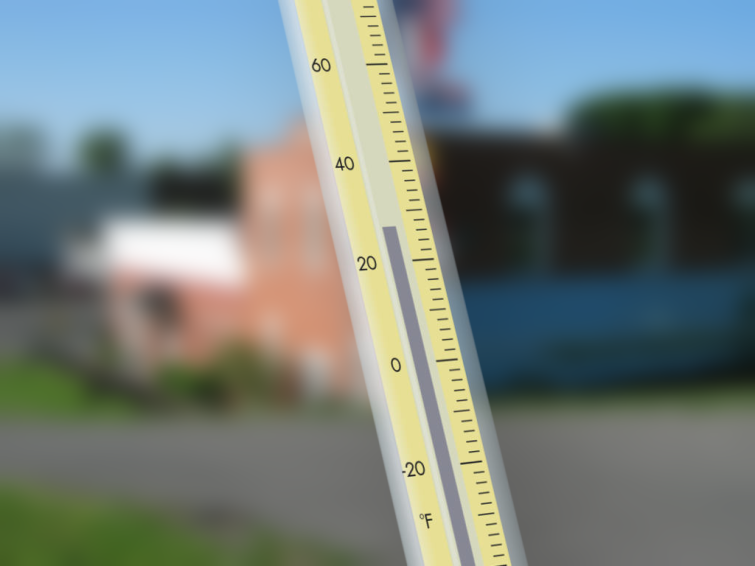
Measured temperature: 27 °F
